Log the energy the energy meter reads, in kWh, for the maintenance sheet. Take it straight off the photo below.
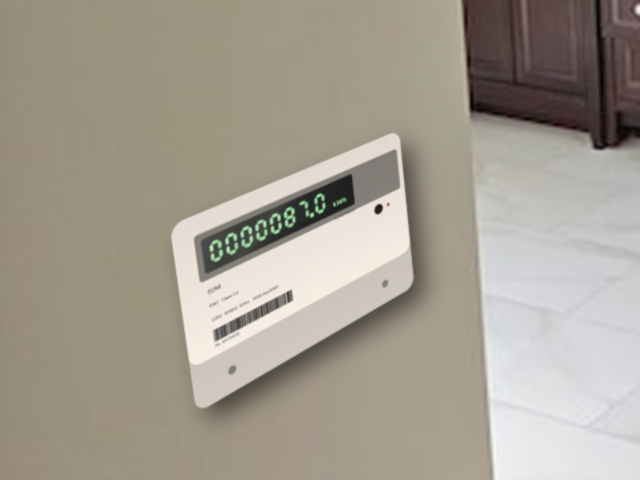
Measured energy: 87.0 kWh
